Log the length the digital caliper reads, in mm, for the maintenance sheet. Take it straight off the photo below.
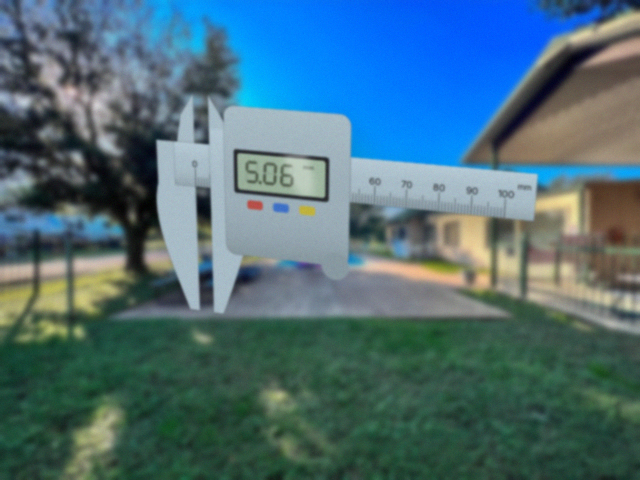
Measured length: 5.06 mm
